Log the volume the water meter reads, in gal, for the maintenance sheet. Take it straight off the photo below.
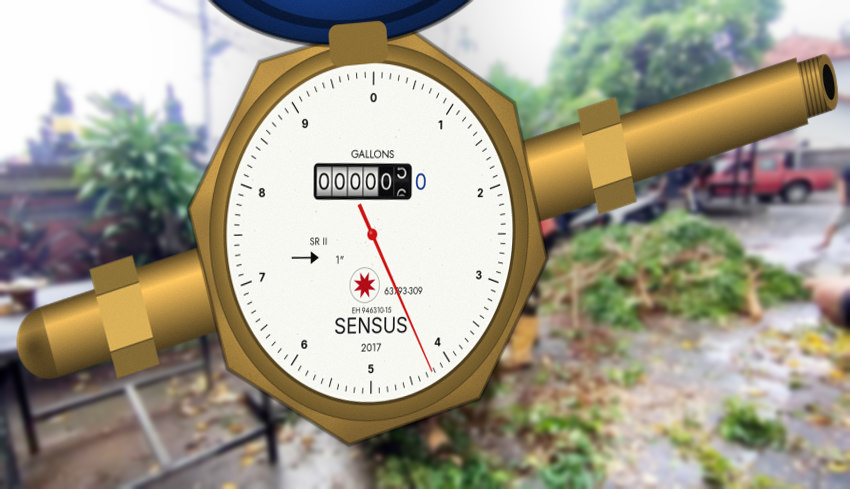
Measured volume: 54.2 gal
